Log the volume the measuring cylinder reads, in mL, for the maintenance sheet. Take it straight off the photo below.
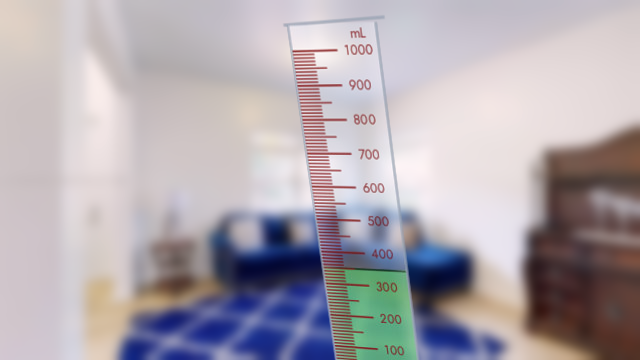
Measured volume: 350 mL
